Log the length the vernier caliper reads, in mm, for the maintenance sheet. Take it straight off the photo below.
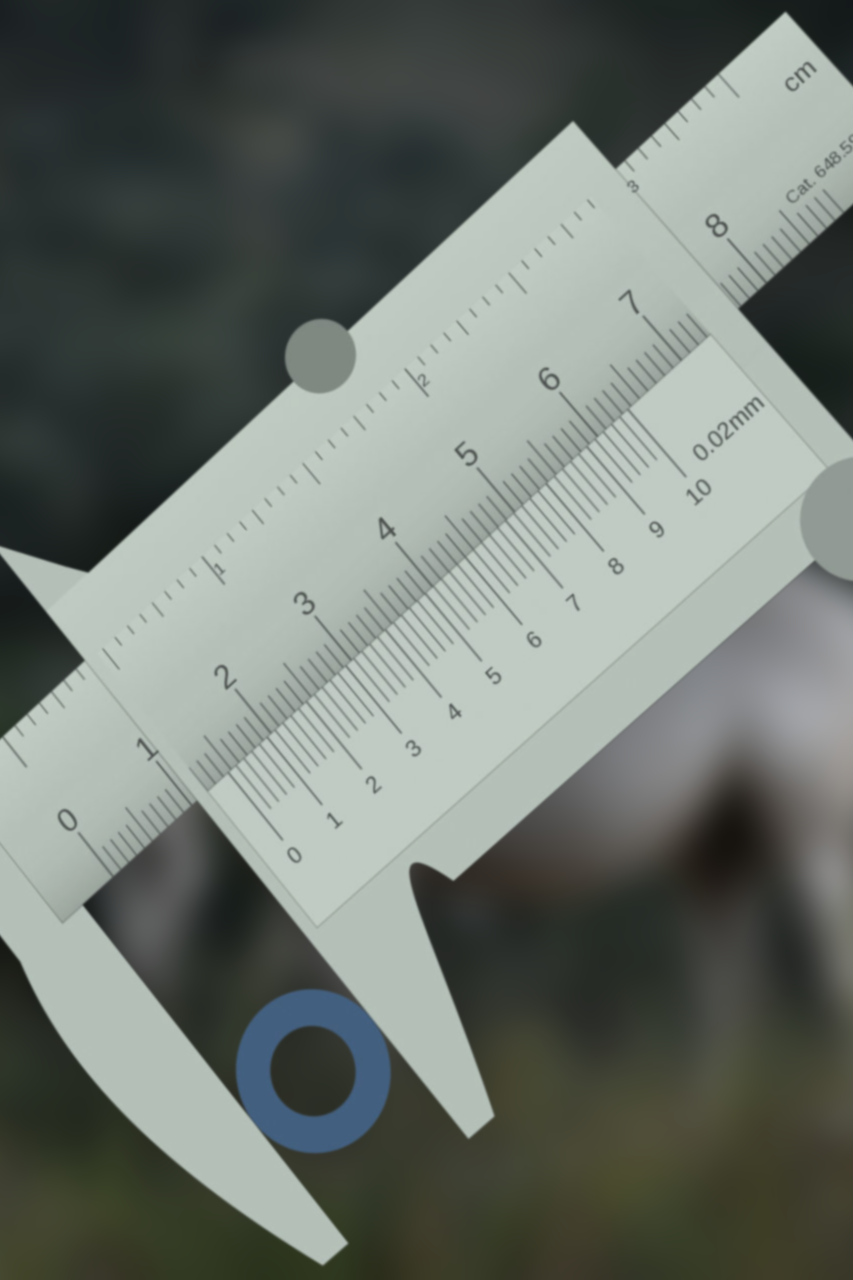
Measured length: 14.6 mm
